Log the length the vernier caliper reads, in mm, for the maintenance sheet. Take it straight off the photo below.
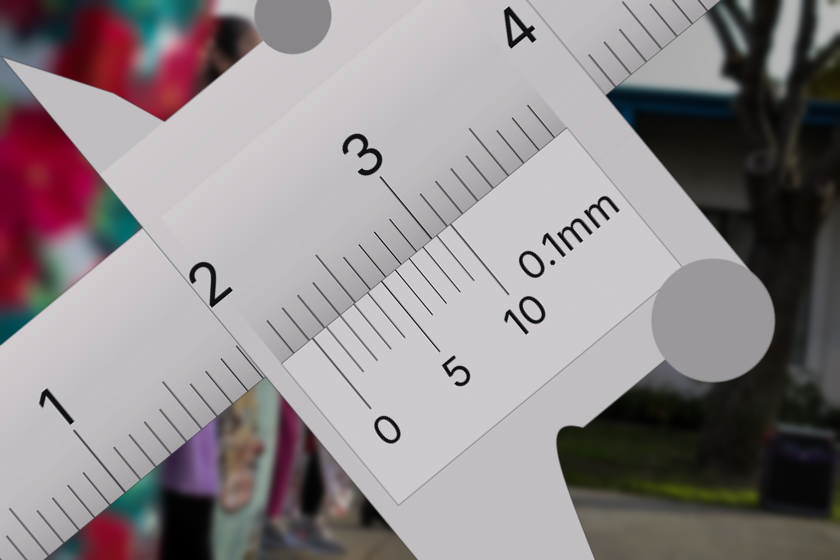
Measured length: 22.2 mm
